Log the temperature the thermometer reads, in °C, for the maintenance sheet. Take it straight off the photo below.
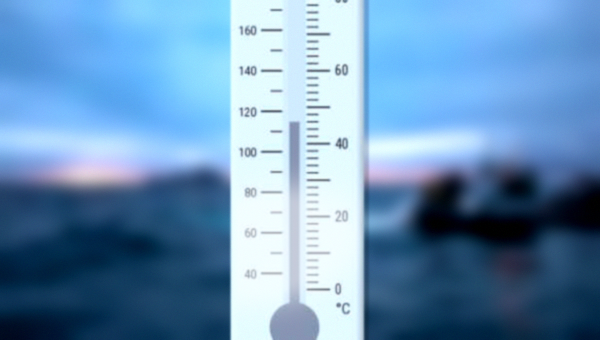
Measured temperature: 46 °C
